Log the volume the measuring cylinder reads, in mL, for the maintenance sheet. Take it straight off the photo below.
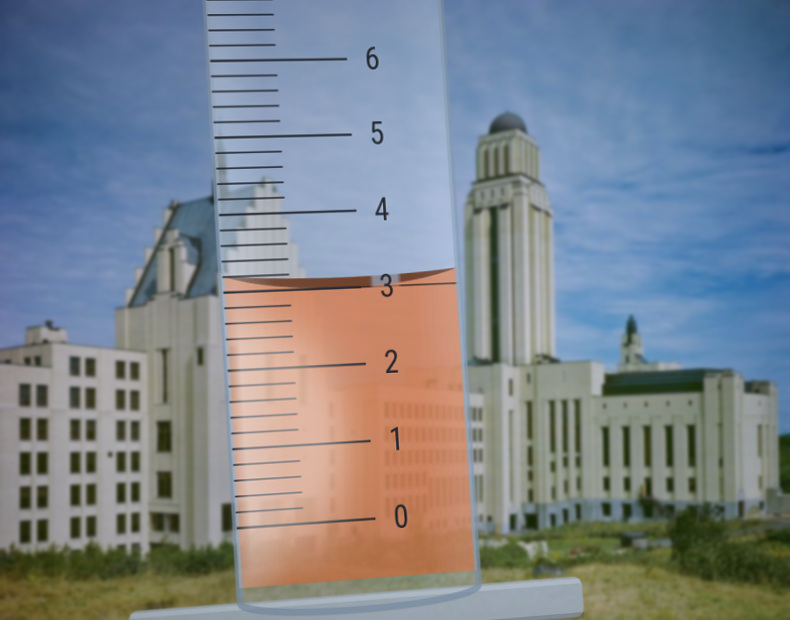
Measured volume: 3 mL
